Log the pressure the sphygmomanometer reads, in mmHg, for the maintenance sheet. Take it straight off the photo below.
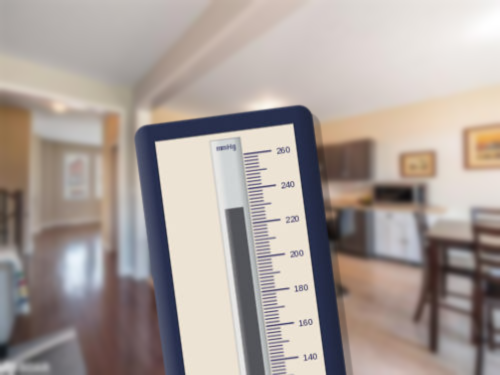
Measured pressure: 230 mmHg
